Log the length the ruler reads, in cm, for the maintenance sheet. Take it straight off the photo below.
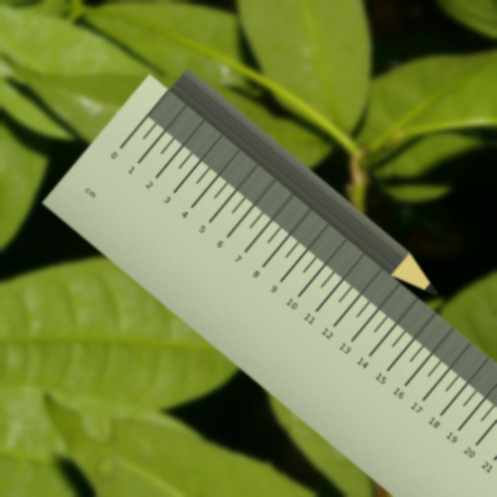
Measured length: 14.5 cm
